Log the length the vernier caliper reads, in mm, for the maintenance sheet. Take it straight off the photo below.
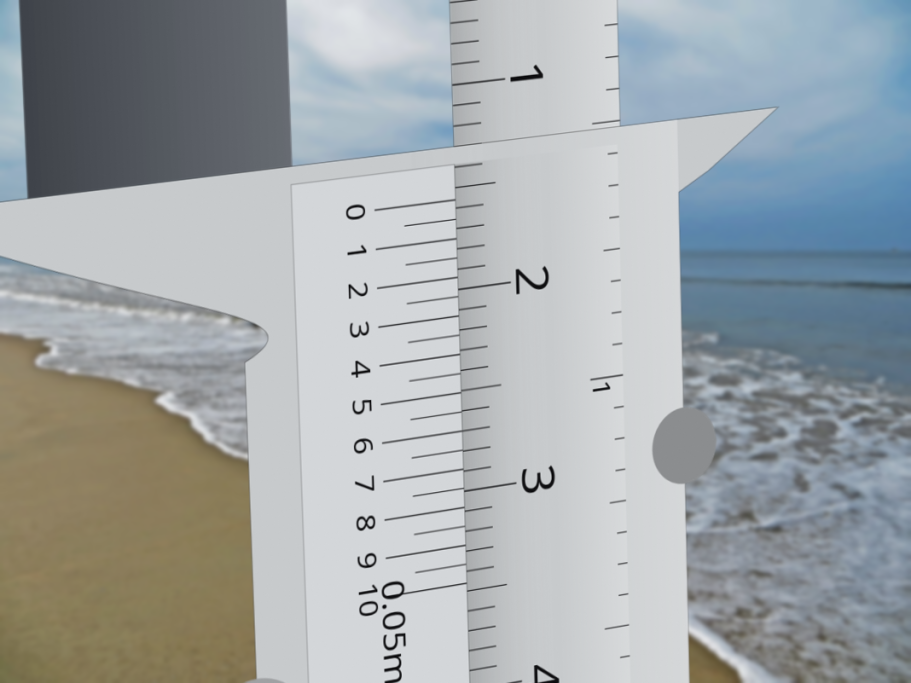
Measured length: 15.6 mm
